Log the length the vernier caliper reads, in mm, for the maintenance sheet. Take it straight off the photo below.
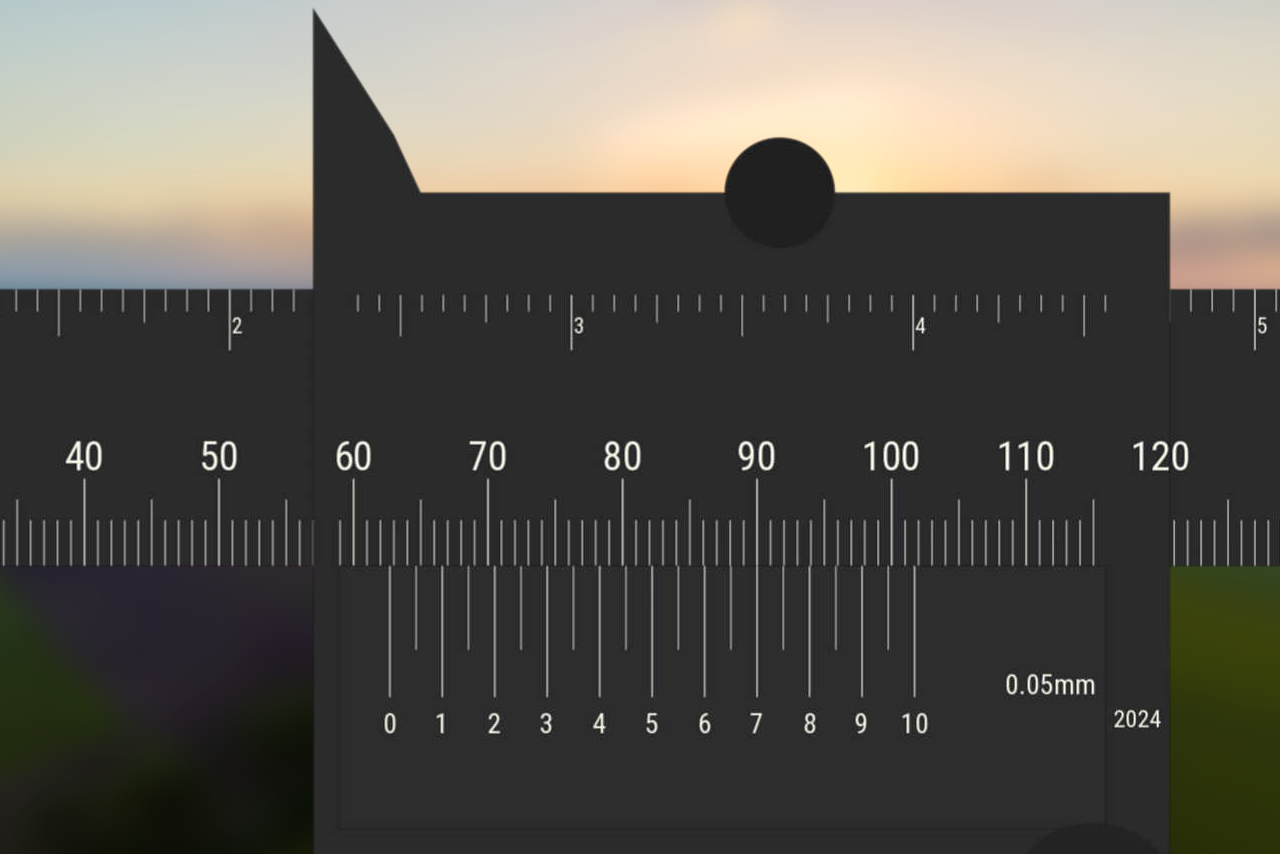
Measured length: 62.7 mm
